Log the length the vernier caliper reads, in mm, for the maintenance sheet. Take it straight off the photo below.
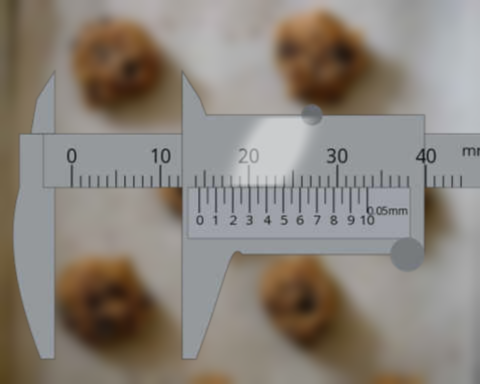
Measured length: 14.4 mm
